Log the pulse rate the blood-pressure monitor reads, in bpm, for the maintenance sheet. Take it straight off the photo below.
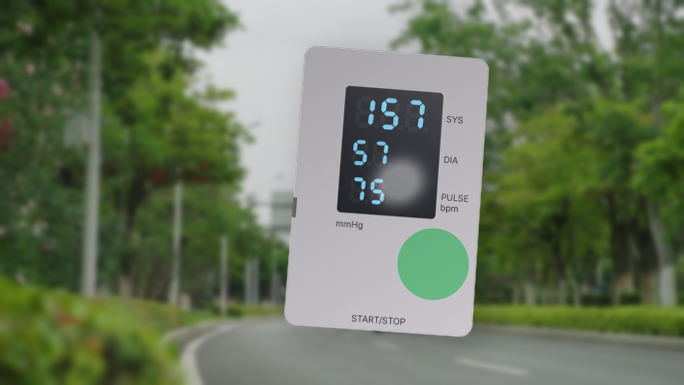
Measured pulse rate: 75 bpm
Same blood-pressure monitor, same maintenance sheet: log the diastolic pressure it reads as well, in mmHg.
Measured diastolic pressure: 57 mmHg
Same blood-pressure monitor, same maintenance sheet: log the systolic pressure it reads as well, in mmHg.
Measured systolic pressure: 157 mmHg
